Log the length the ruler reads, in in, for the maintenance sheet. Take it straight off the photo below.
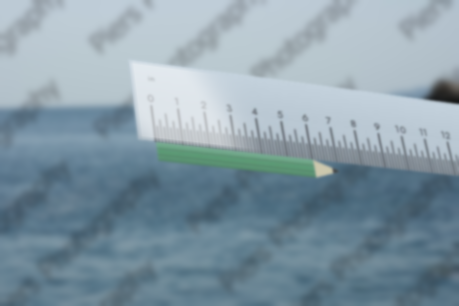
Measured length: 7 in
